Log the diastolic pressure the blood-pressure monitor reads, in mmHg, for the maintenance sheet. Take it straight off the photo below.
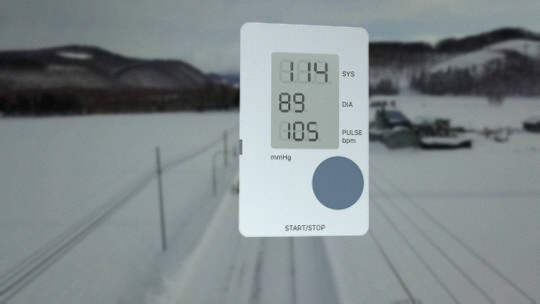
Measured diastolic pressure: 89 mmHg
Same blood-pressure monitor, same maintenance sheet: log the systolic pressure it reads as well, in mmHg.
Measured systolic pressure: 114 mmHg
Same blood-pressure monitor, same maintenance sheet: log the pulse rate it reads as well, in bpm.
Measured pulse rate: 105 bpm
